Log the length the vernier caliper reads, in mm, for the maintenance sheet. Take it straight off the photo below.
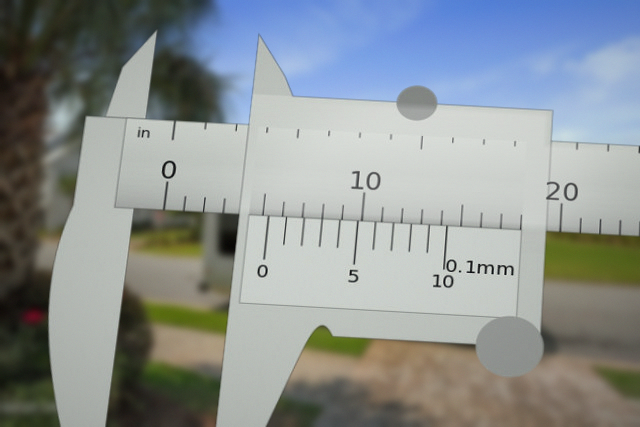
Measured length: 5.3 mm
